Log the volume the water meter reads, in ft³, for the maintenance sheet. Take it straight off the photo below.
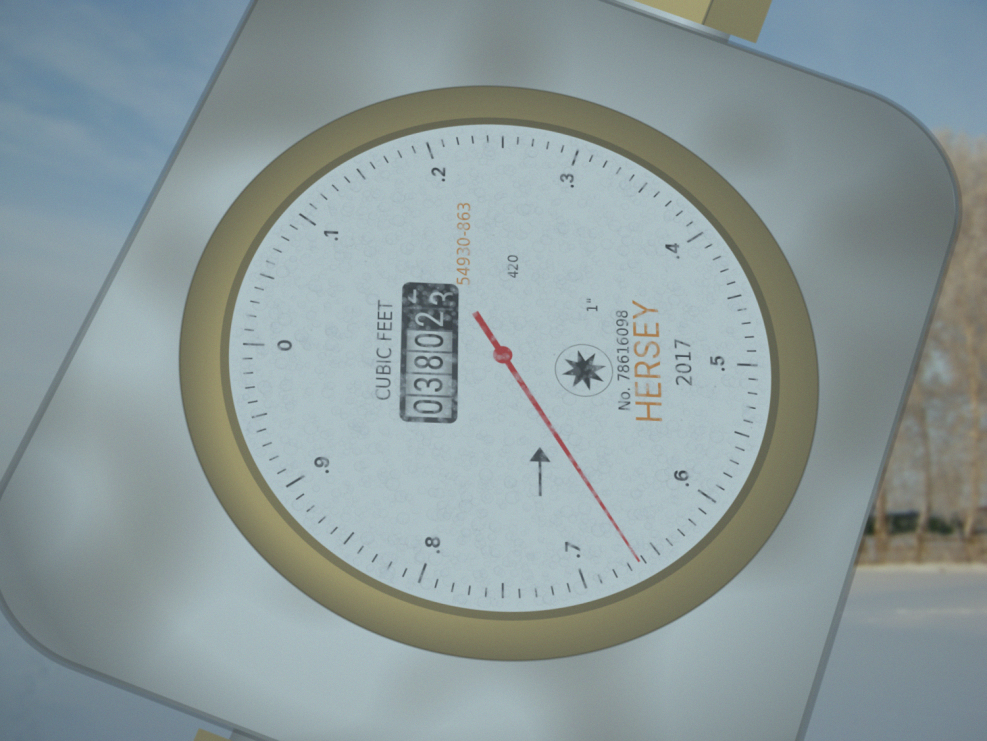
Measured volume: 38022.66 ft³
